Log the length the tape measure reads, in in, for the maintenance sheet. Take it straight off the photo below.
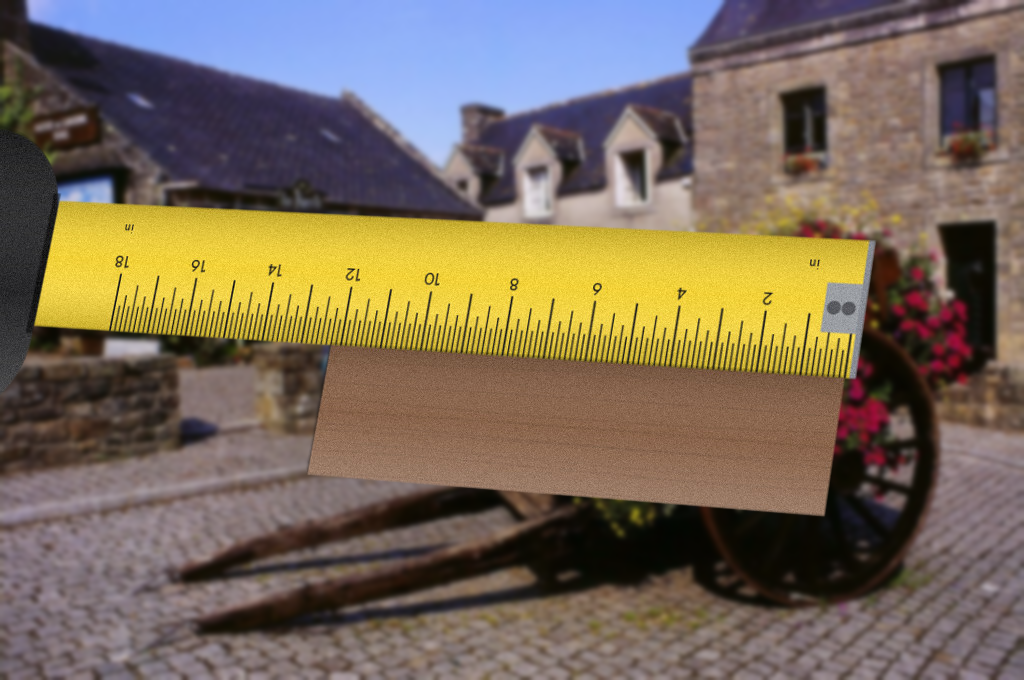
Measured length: 12.25 in
